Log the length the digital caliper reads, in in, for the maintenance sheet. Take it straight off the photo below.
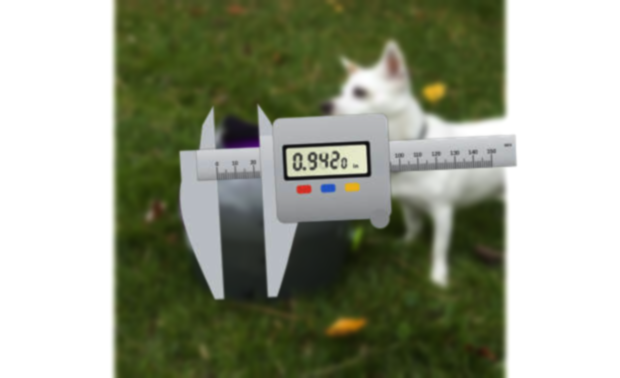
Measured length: 0.9420 in
